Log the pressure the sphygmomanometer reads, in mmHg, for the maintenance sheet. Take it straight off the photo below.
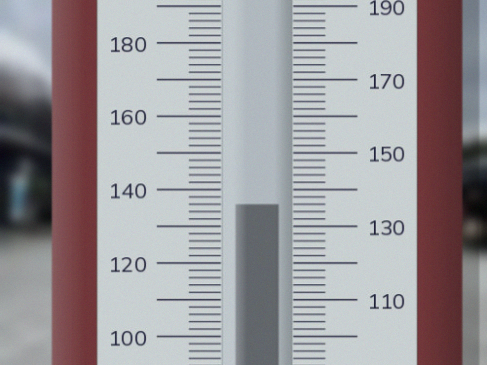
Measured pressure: 136 mmHg
